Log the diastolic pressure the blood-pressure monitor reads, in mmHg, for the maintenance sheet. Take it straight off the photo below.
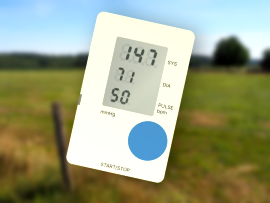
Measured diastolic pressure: 71 mmHg
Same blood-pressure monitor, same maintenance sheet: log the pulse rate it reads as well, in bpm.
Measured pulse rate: 50 bpm
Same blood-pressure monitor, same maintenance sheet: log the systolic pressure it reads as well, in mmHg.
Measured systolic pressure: 147 mmHg
